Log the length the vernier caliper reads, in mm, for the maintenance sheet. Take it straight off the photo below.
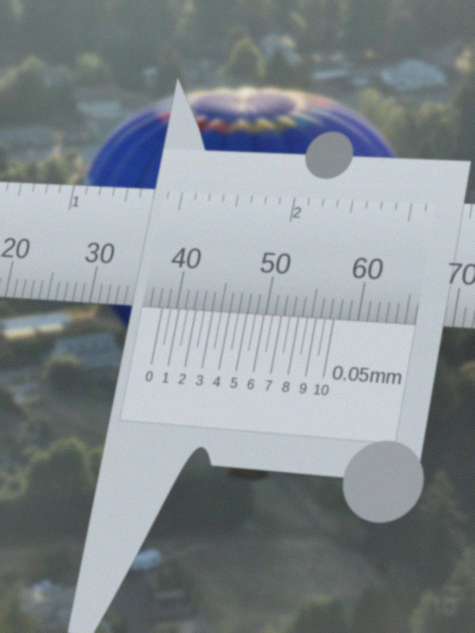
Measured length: 38.4 mm
